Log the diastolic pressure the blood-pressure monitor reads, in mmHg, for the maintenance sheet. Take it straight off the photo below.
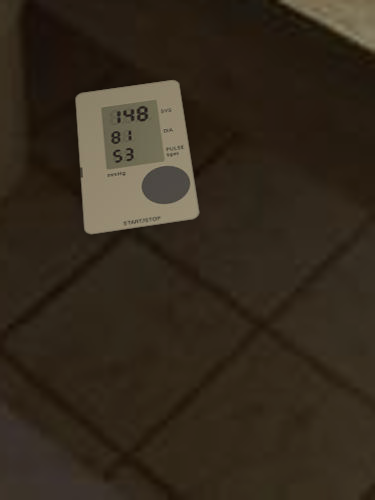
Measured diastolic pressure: 81 mmHg
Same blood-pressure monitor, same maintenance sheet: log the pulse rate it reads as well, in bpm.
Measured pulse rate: 53 bpm
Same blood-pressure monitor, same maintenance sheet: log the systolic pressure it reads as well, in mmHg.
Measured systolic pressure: 148 mmHg
